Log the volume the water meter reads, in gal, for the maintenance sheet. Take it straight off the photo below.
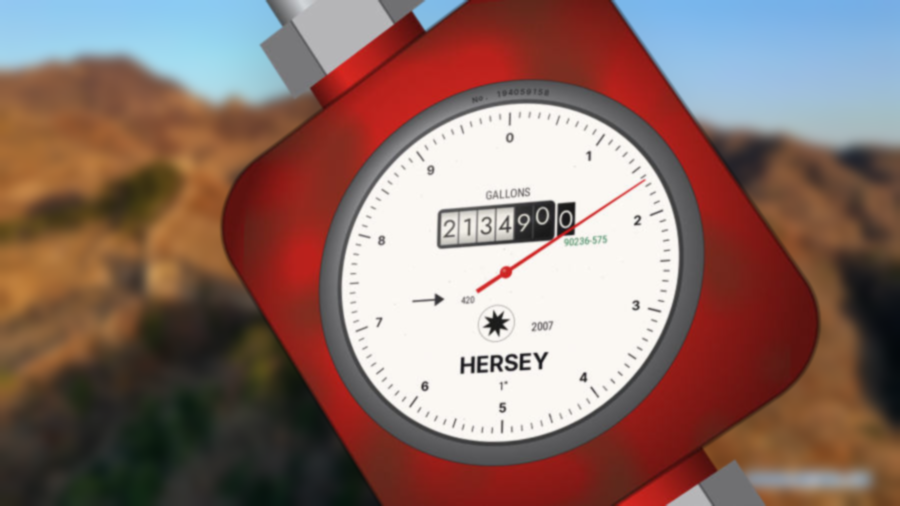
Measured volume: 2134901.6 gal
